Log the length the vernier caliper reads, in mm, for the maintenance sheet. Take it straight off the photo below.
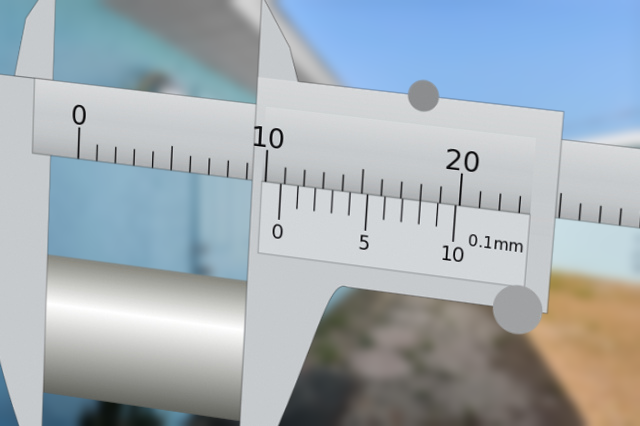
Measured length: 10.8 mm
